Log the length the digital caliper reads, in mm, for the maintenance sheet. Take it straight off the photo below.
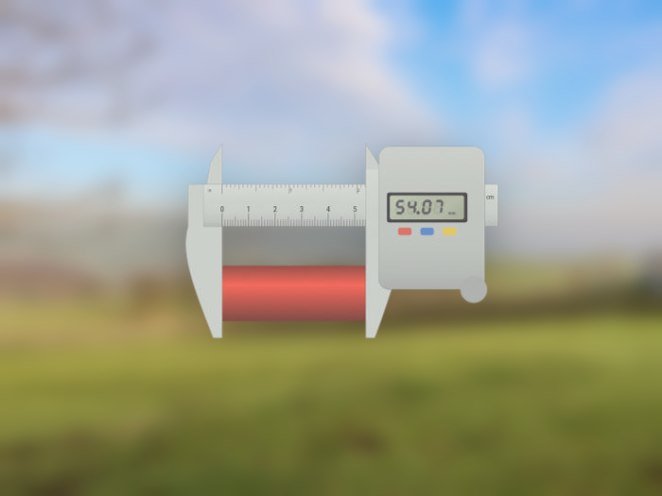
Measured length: 54.07 mm
